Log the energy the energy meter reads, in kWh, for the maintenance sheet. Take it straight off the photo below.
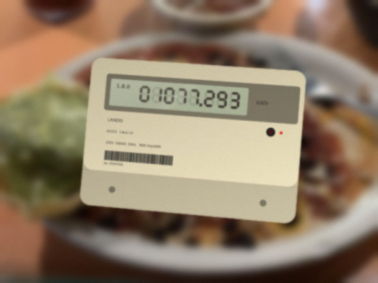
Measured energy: 1077.293 kWh
